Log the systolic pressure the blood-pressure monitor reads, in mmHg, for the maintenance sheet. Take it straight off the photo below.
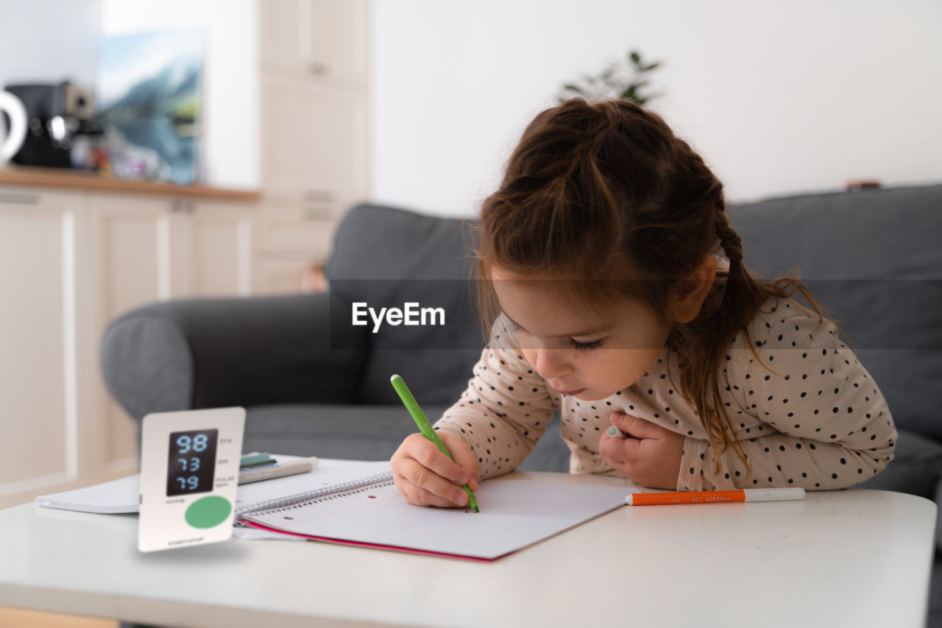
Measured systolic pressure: 98 mmHg
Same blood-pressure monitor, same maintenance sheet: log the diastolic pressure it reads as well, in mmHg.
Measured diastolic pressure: 73 mmHg
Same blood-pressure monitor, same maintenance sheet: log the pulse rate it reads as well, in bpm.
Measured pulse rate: 79 bpm
